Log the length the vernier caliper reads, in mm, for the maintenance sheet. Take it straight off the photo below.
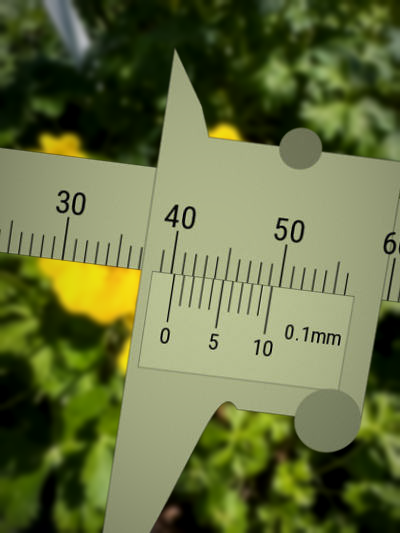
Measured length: 40.3 mm
